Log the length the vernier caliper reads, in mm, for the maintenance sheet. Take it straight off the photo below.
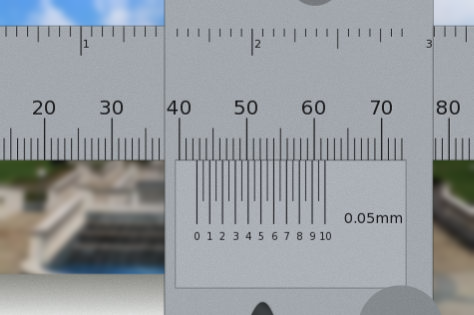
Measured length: 42.6 mm
